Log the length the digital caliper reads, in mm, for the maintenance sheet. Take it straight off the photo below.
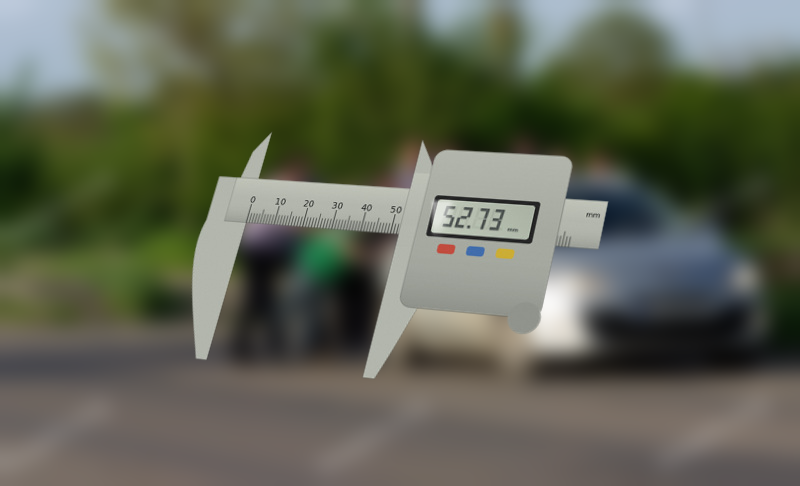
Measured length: 52.73 mm
